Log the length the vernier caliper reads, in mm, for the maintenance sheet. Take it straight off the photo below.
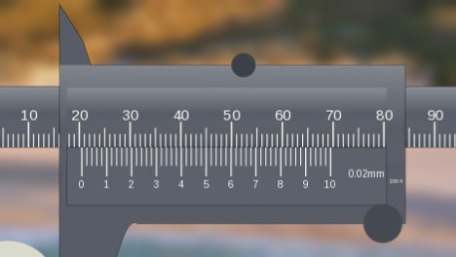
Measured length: 20.5 mm
